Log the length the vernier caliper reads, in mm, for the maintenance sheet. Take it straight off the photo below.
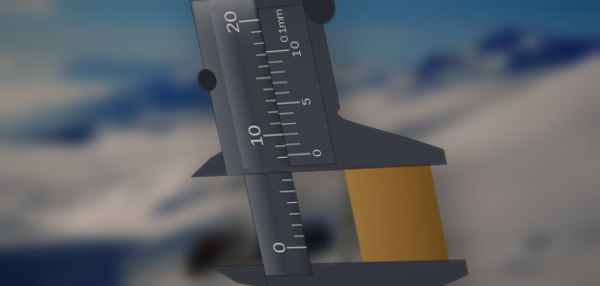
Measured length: 8.2 mm
